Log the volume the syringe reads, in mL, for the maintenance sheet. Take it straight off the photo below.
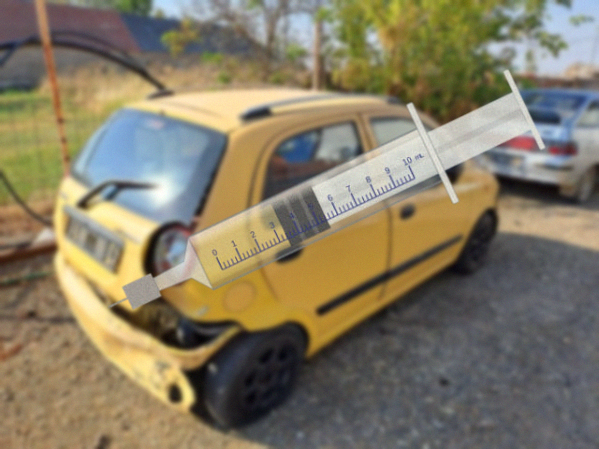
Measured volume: 3.4 mL
